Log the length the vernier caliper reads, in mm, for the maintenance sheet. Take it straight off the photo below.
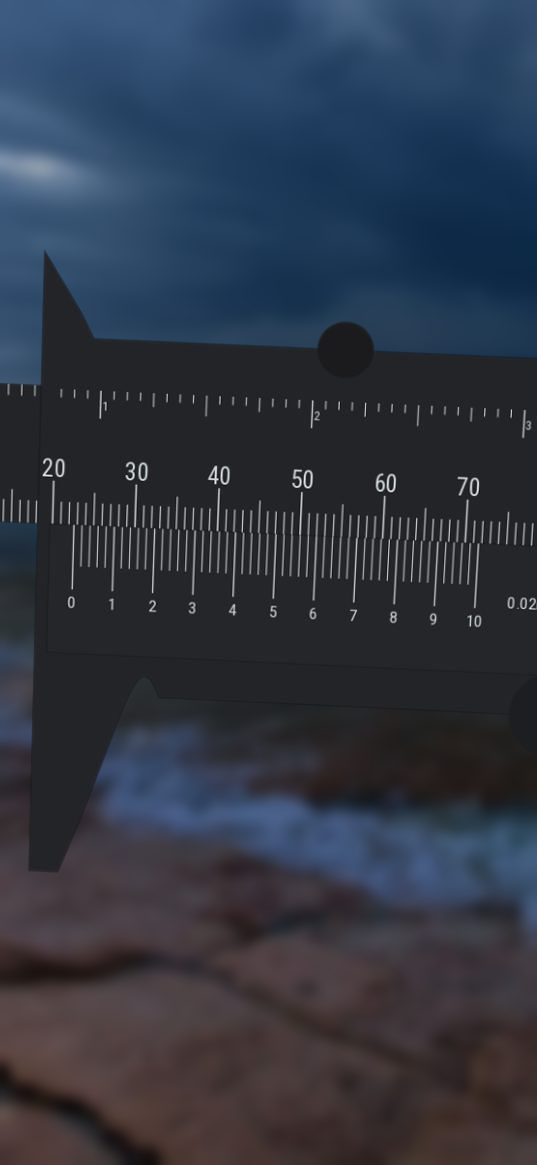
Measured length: 22.6 mm
